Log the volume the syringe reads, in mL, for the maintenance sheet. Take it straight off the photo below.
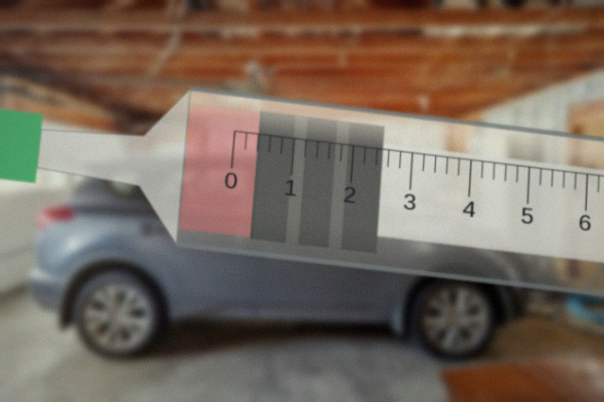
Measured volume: 0.4 mL
